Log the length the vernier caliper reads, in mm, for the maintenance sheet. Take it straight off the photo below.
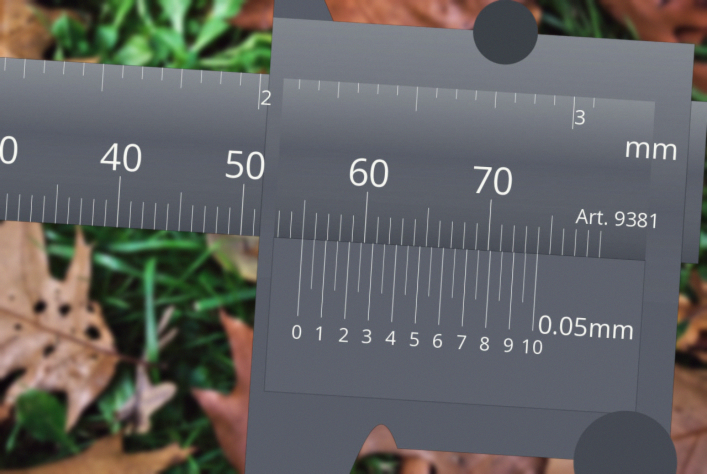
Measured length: 55.0 mm
